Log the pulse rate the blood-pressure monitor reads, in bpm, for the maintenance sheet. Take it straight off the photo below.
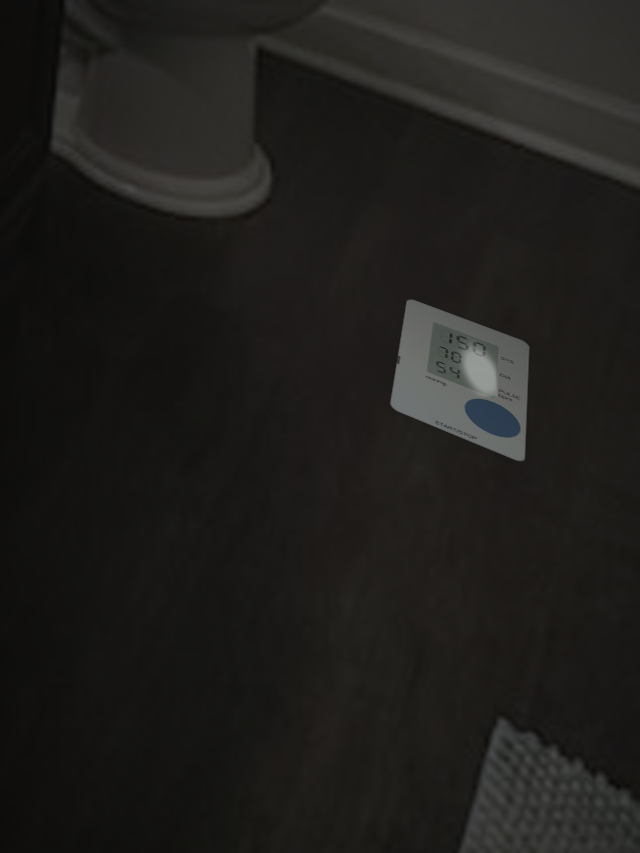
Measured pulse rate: 54 bpm
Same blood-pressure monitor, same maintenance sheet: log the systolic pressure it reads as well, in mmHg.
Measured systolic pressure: 150 mmHg
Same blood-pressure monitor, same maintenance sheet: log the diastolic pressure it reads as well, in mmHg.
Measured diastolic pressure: 70 mmHg
